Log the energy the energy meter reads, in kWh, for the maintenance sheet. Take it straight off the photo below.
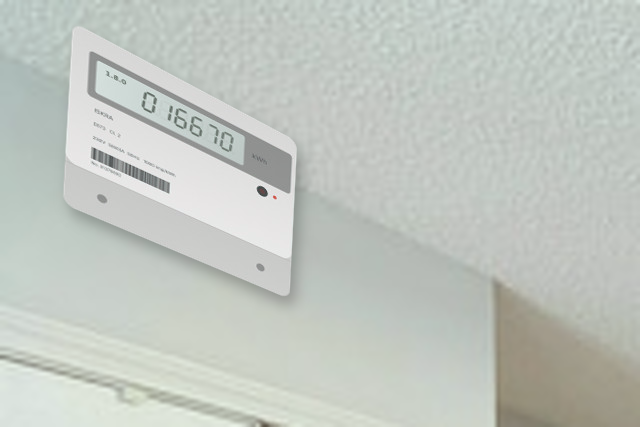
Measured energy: 16670 kWh
